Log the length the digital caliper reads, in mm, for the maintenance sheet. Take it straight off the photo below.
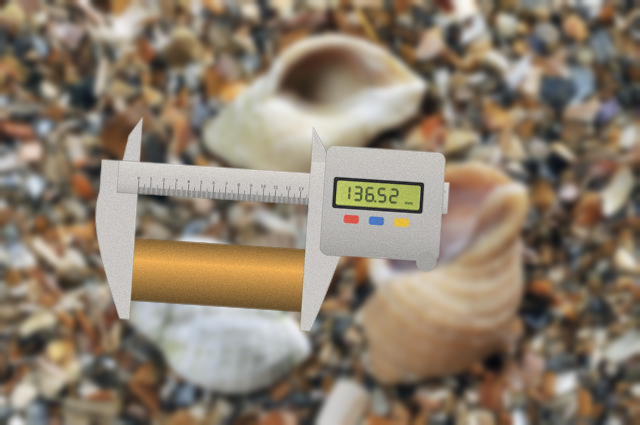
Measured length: 136.52 mm
